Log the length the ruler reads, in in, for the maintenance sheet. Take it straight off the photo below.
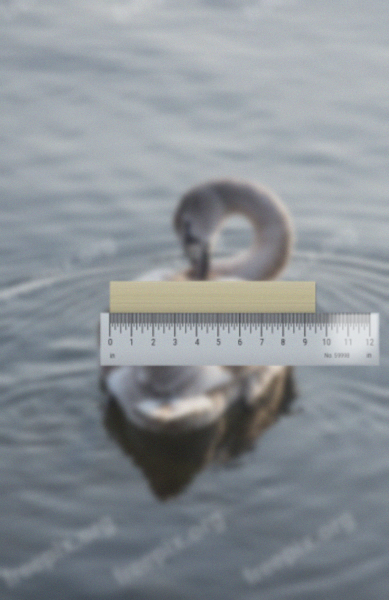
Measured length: 9.5 in
